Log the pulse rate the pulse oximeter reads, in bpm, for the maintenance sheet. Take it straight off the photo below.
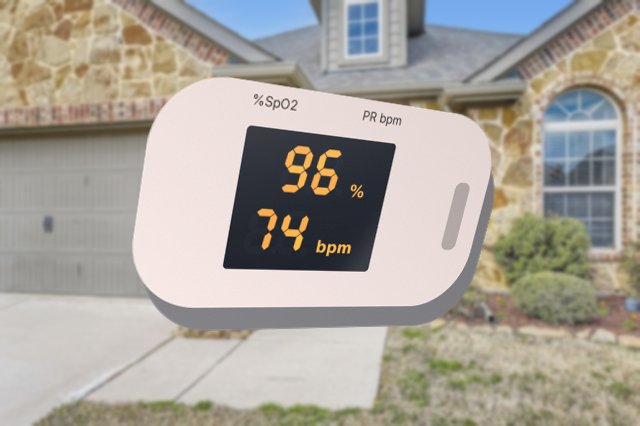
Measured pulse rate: 74 bpm
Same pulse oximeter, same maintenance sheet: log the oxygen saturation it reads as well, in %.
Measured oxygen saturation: 96 %
